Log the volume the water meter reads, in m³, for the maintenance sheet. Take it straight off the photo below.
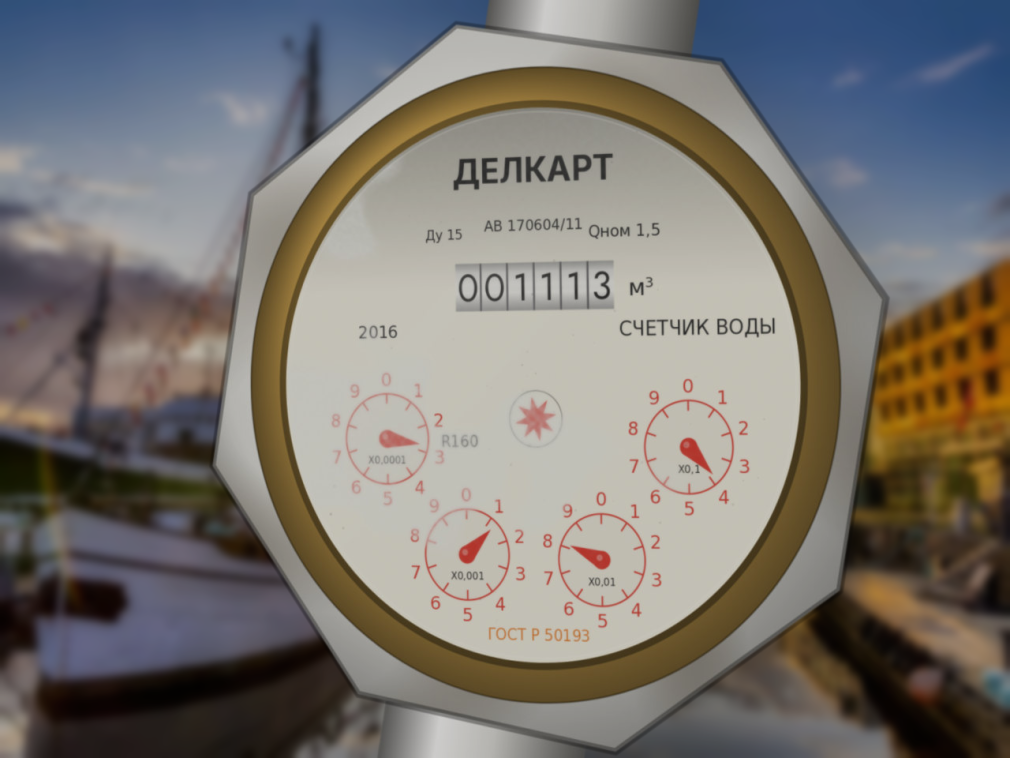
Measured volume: 1113.3812 m³
